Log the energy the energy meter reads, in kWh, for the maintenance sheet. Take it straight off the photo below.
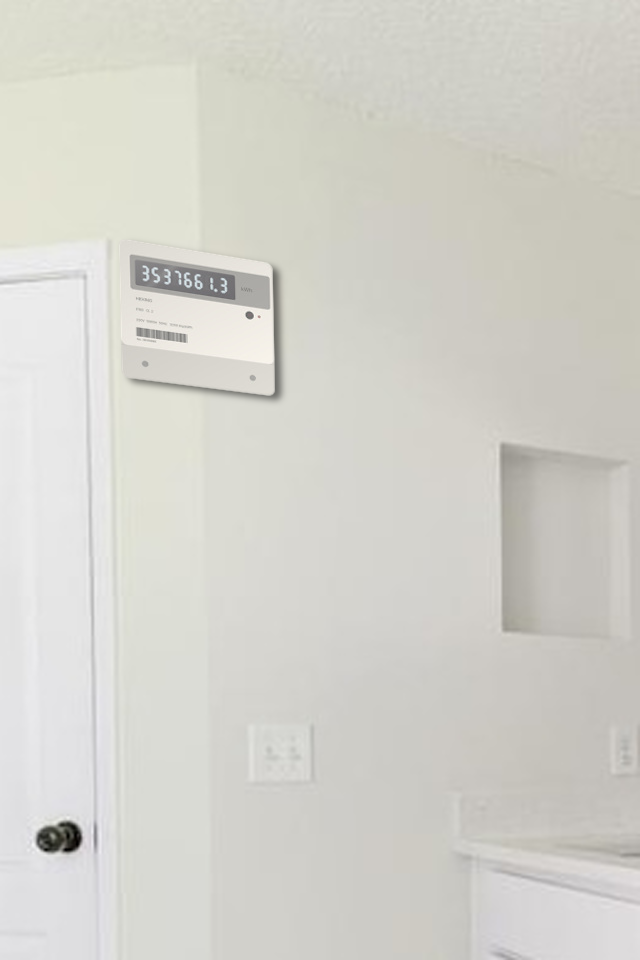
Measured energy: 3537661.3 kWh
